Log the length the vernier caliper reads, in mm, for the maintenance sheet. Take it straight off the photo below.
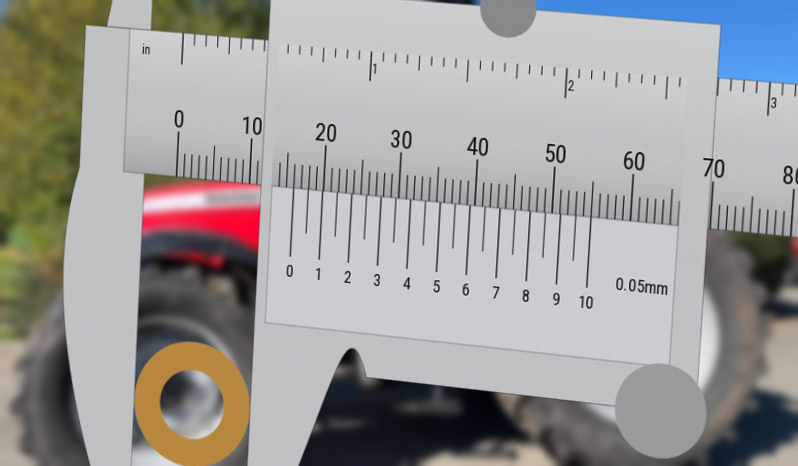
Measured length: 16.0 mm
